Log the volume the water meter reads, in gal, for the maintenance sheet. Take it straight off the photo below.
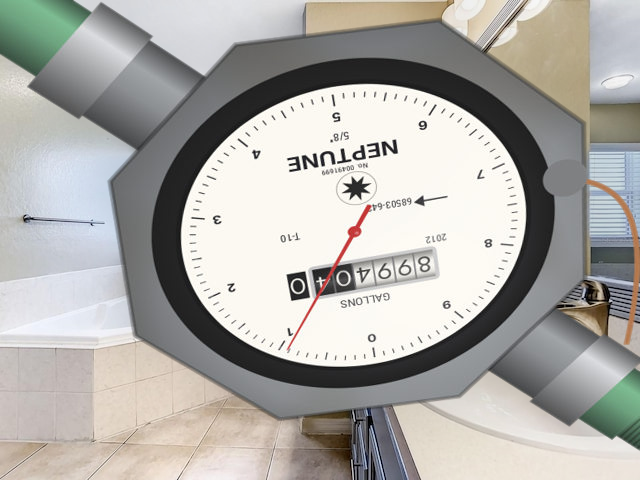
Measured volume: 8994040.9 gal
